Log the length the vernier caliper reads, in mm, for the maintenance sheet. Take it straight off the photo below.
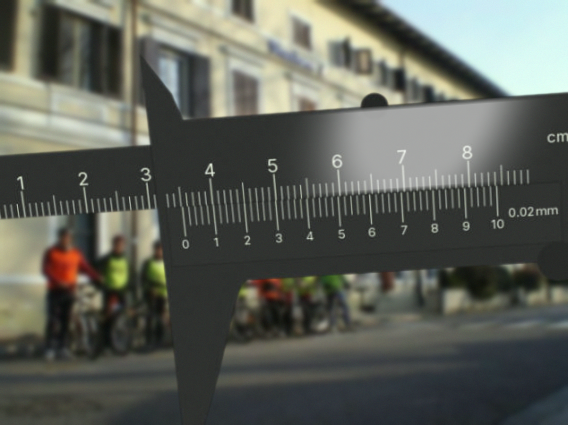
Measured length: 35.2 mm
